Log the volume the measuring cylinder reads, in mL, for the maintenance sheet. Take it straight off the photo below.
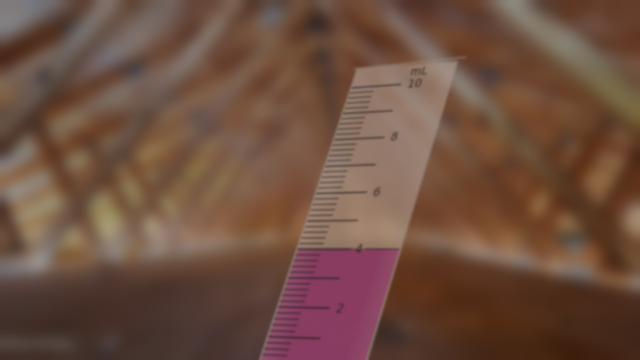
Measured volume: 4 mL
